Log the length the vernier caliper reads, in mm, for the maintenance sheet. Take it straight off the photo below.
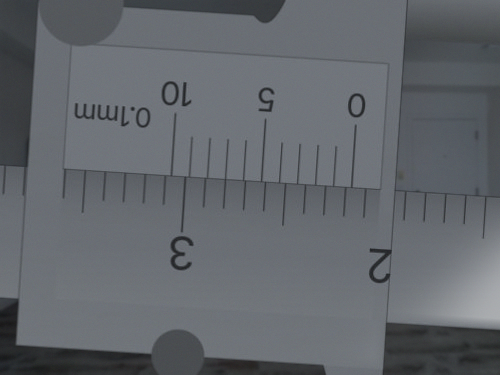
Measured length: 21.7 mm
